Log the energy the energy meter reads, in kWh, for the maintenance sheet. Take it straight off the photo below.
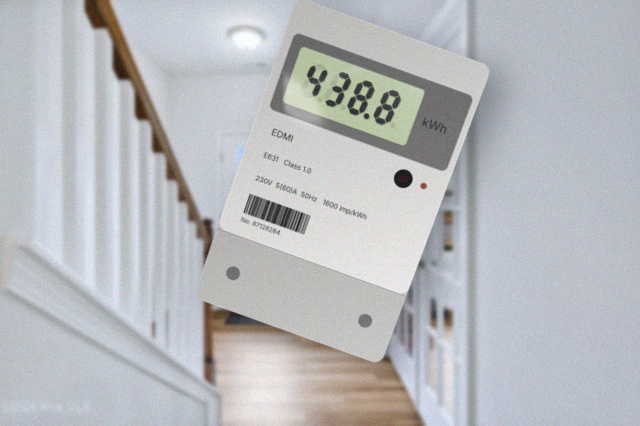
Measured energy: 438.8 kWh
